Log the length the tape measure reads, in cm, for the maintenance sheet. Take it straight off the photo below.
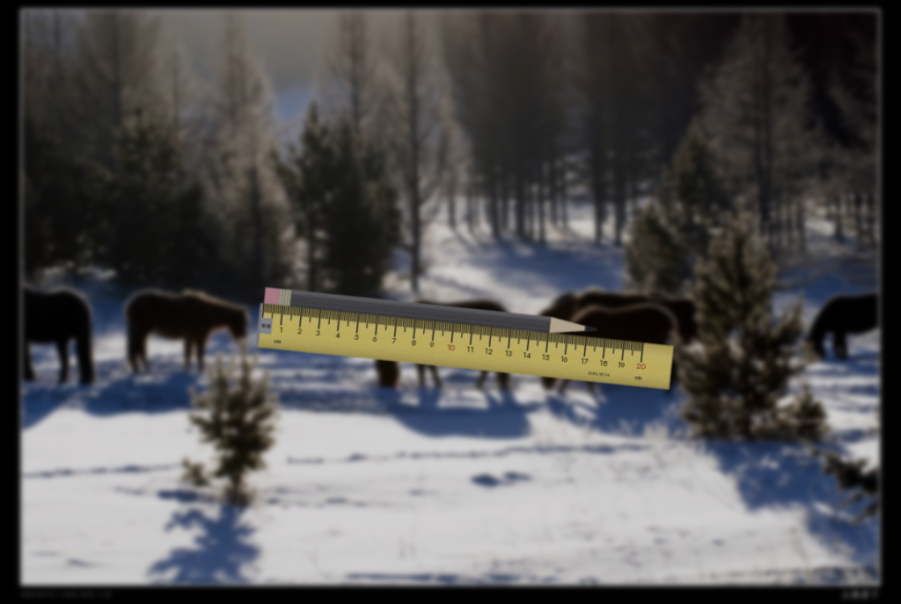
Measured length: 17.5 cm
